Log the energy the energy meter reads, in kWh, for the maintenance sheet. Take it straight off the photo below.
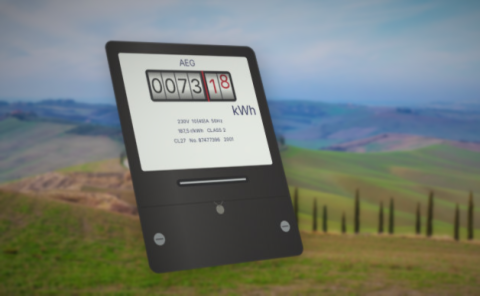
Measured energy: 73.18 kWh
